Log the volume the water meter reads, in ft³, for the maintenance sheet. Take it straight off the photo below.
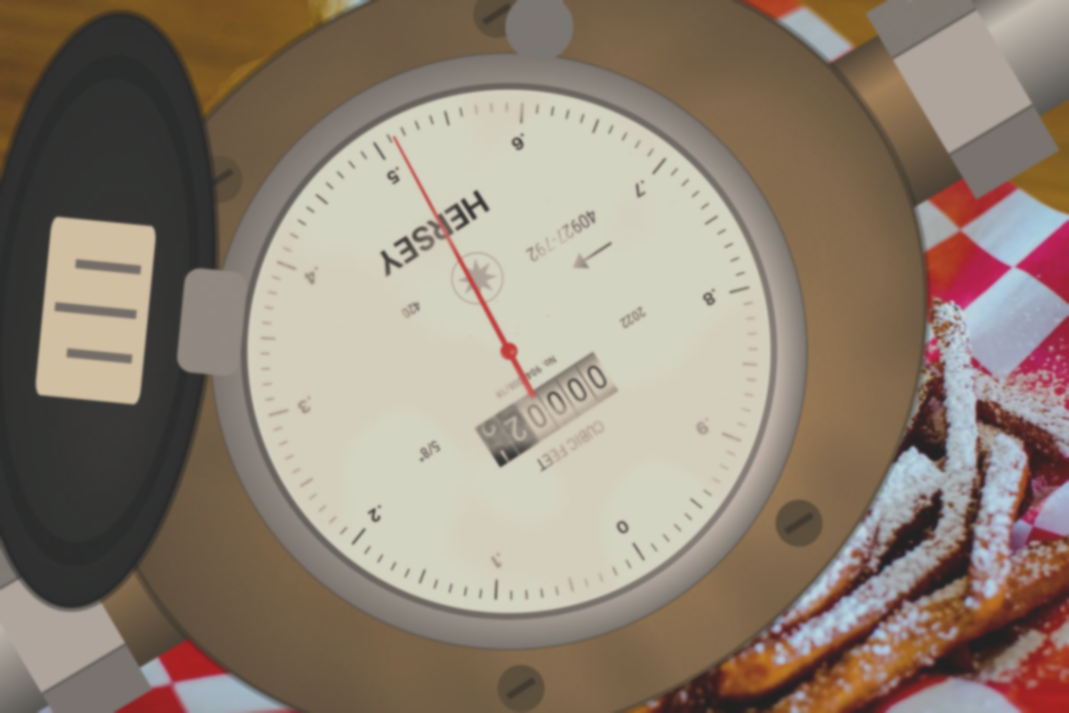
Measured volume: 21.51 ft³
